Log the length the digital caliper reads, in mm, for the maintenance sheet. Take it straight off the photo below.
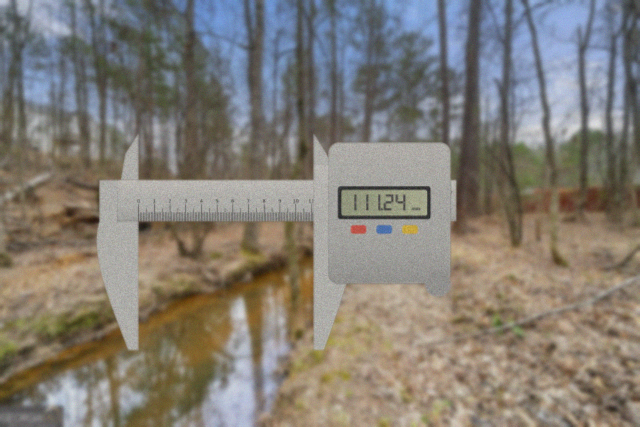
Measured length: 111.24 mm
